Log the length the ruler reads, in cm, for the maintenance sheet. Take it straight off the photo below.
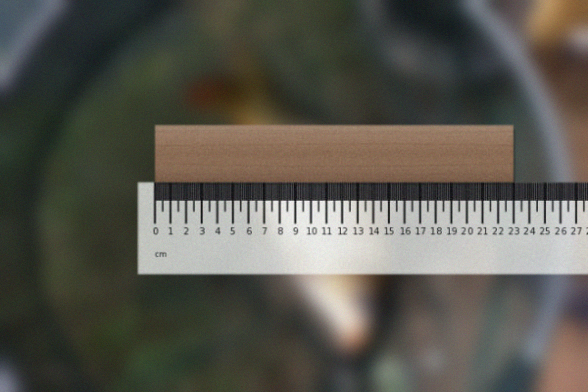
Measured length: 23 cm
